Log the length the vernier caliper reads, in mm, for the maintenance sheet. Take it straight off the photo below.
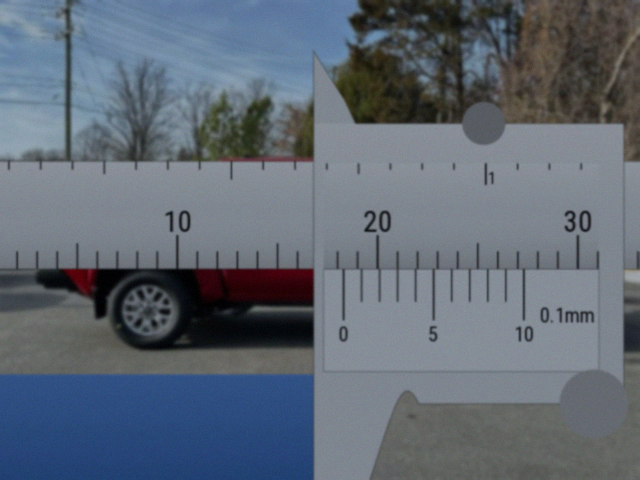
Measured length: 18.3 mm
